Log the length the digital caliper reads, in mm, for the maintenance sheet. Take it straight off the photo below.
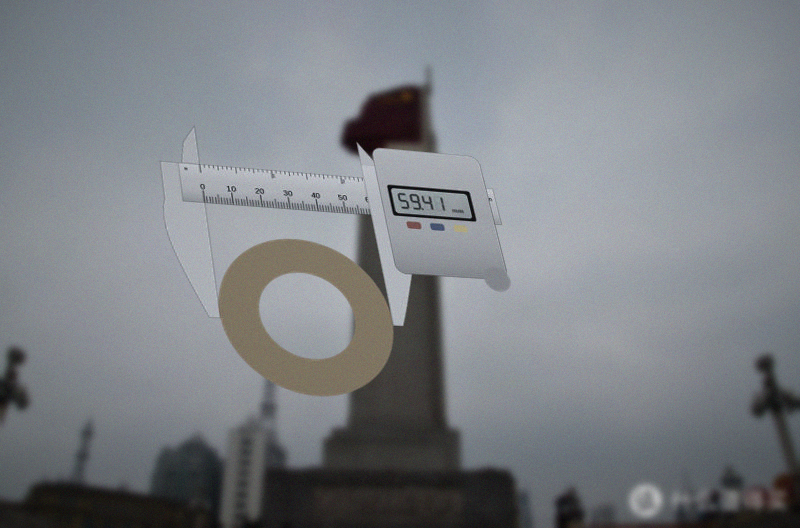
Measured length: 59.41 mm
